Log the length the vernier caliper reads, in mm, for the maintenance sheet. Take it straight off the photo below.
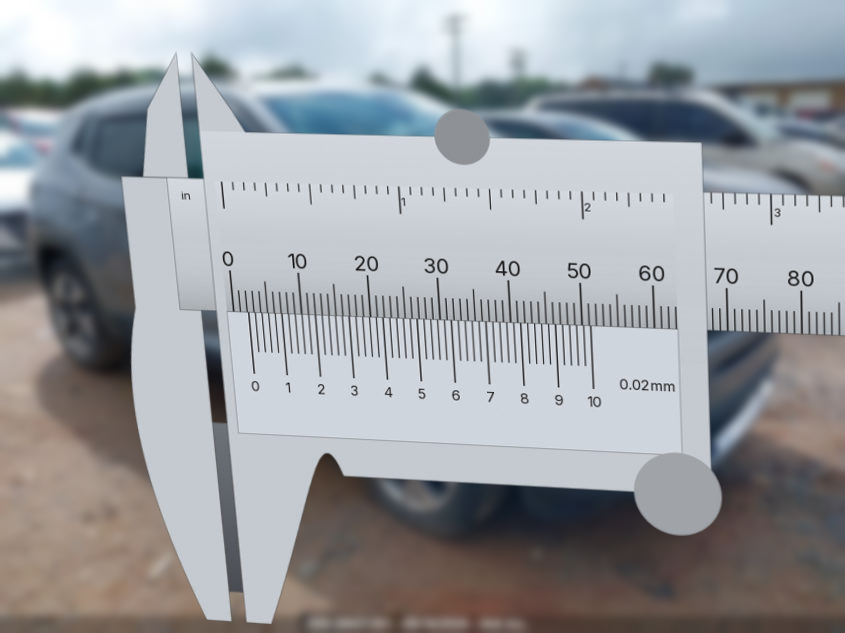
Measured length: 2.2 mm
